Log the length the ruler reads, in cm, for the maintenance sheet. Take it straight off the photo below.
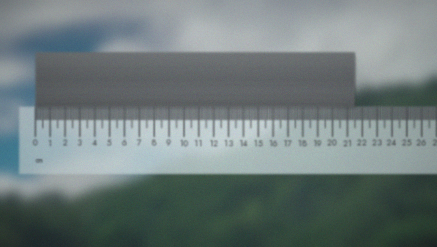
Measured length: 21.5 cm
